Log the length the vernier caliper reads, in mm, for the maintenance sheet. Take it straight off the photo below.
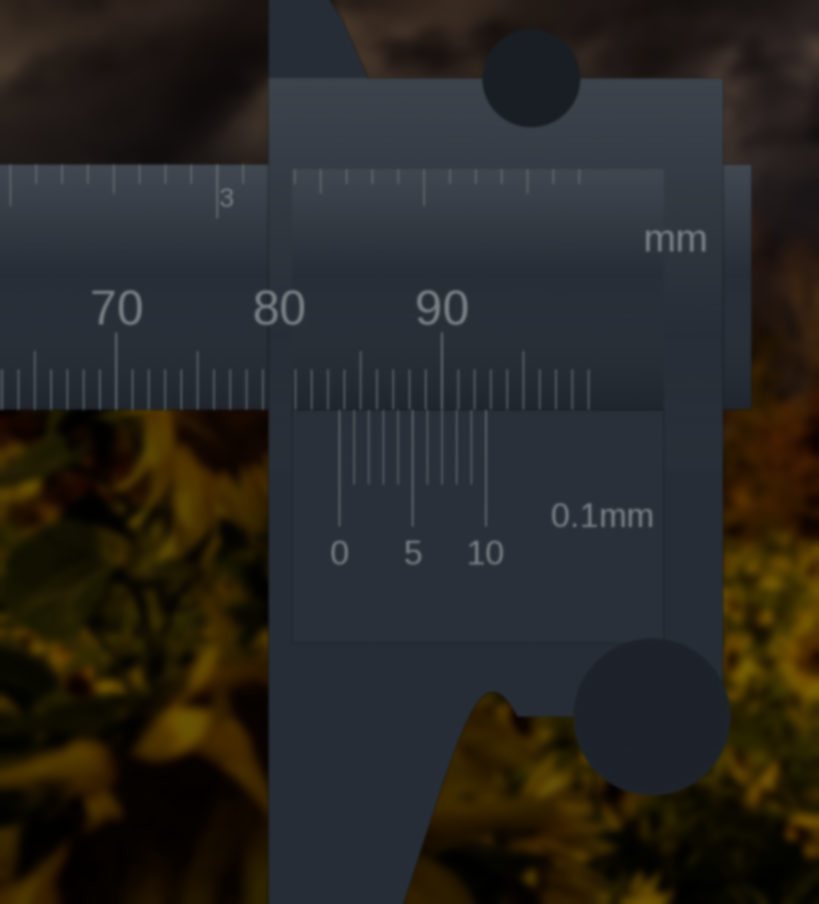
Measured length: 83.7 mm
